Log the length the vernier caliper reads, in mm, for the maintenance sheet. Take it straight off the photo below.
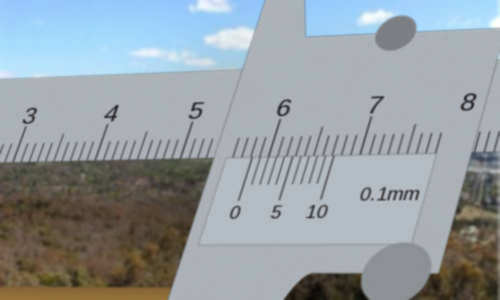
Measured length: 58.2 mm
